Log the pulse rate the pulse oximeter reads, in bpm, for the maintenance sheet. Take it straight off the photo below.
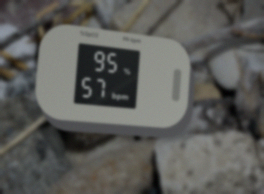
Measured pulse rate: 57 bpm
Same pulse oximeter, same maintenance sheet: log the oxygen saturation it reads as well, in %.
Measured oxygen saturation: 95 %
